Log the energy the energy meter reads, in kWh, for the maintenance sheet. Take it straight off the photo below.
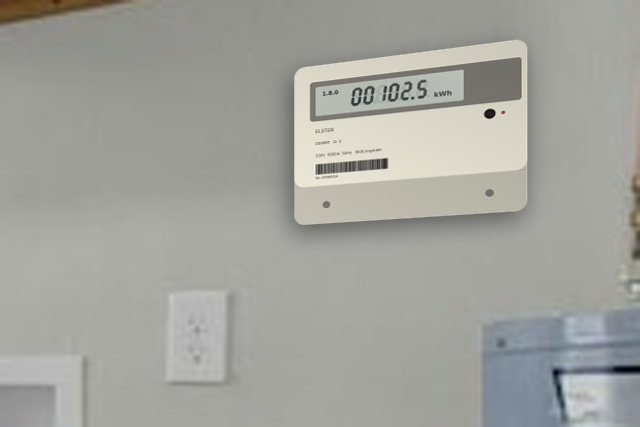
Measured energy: 102.5 kWh
